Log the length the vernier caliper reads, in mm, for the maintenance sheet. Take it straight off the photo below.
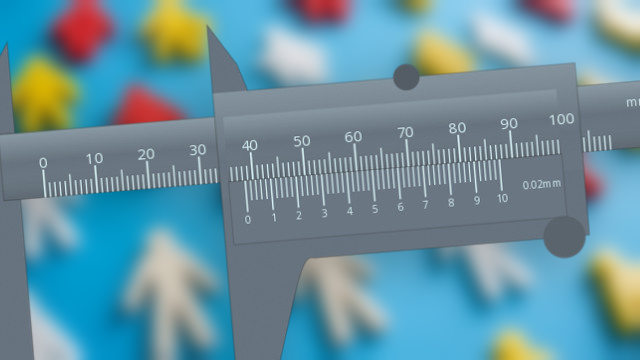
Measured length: 38.5 mm
